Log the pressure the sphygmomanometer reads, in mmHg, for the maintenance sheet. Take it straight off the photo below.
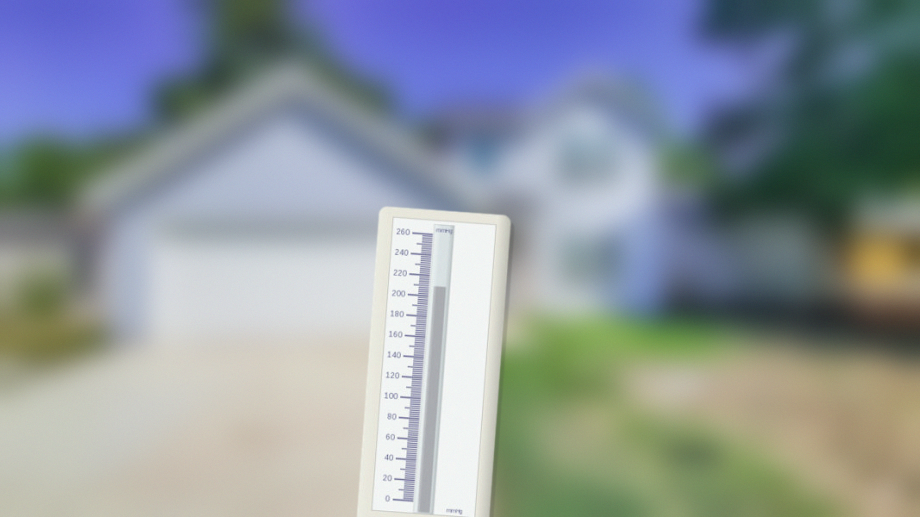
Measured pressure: 210 mmHg
